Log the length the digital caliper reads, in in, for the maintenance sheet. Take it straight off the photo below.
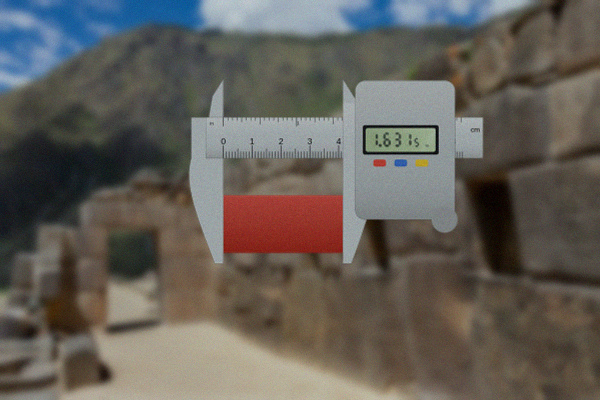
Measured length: 1.6315 in
